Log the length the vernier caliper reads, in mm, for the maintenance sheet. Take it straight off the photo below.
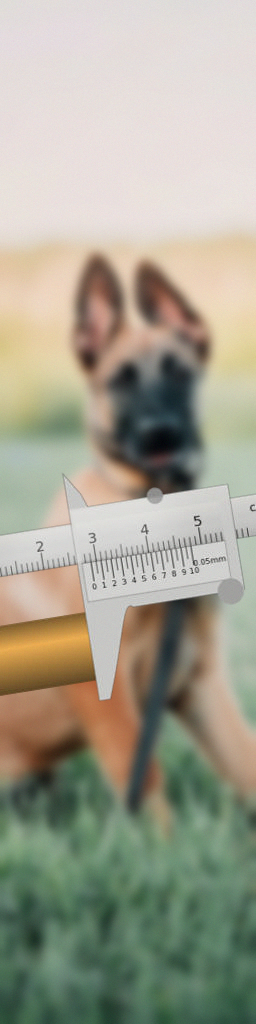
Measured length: 29.0 mm
